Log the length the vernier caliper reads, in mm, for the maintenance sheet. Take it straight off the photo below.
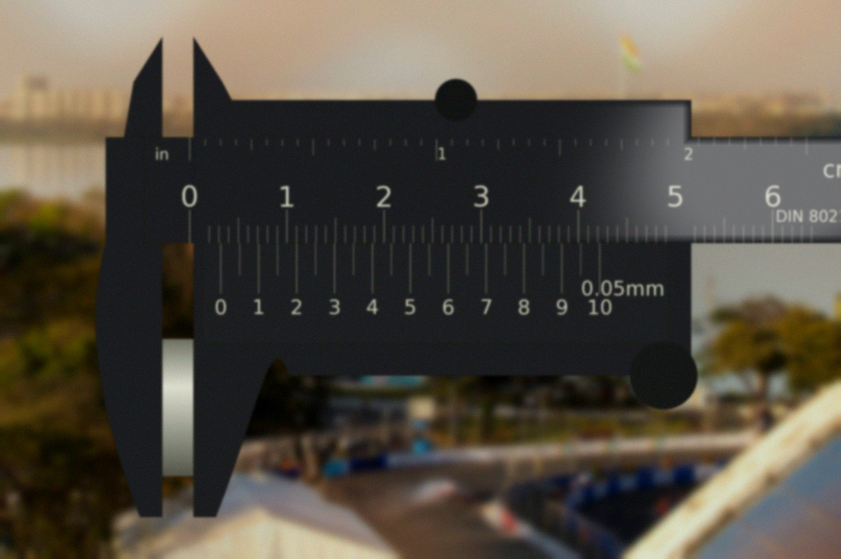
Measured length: 3.2 mm
